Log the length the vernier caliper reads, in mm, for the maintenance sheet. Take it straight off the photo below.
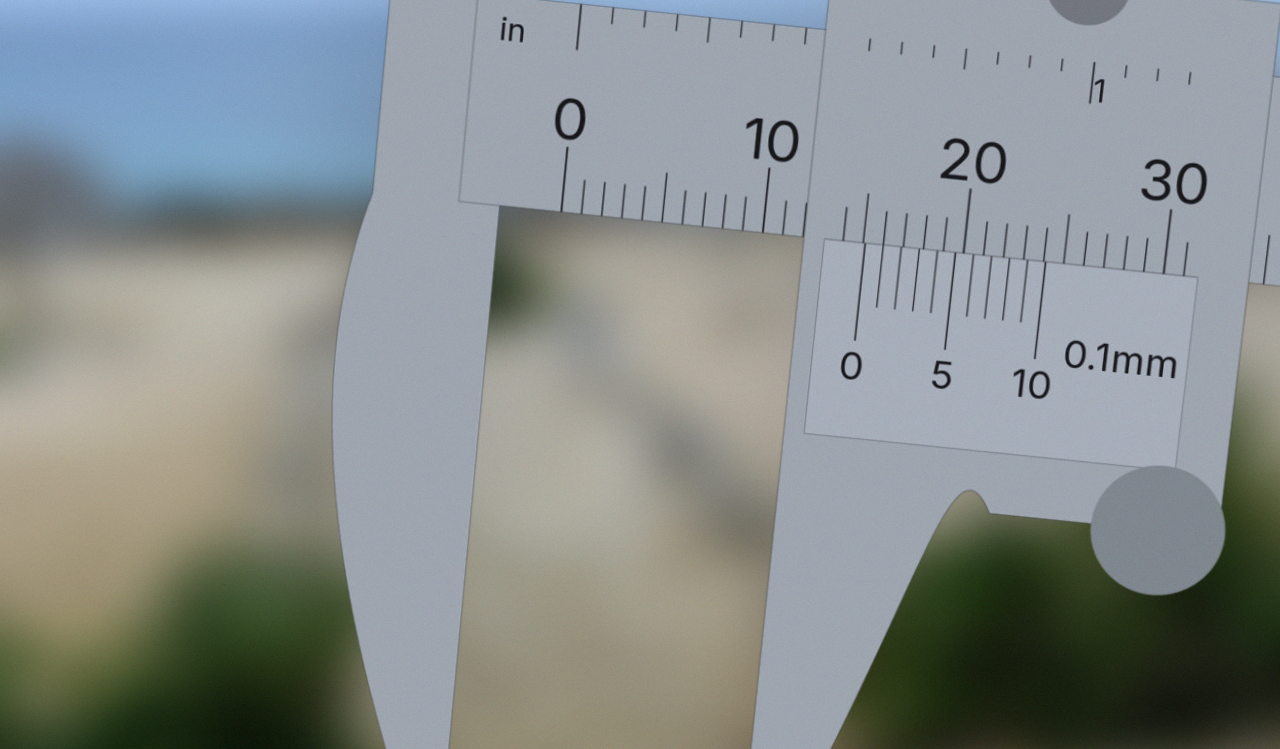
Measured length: 15.1 mm
